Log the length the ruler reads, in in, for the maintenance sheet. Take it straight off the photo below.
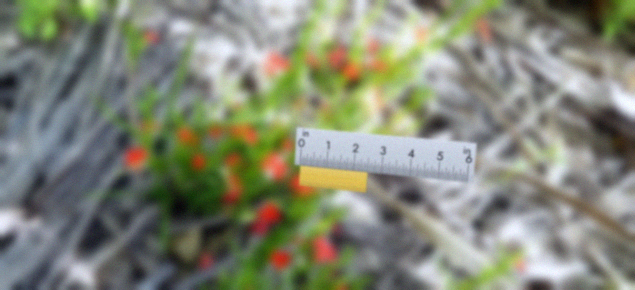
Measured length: 2.5 in
